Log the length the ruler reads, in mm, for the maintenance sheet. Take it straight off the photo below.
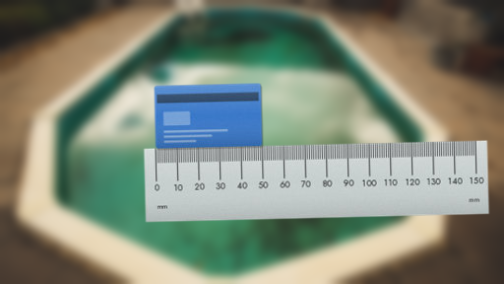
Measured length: 50 mm
